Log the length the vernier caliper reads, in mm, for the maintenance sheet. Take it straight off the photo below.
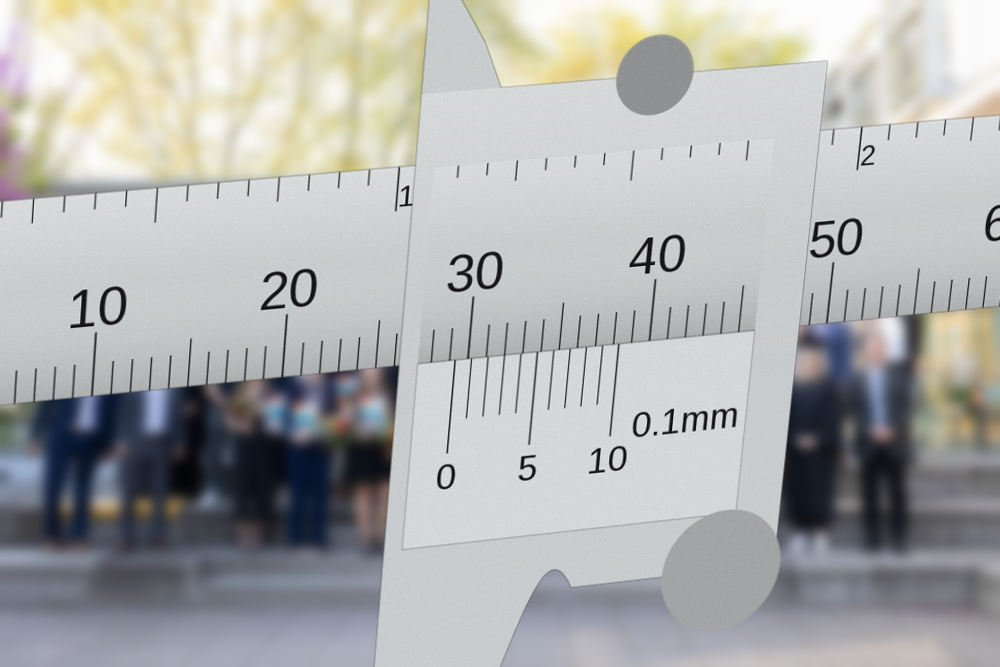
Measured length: 29.3 mm
